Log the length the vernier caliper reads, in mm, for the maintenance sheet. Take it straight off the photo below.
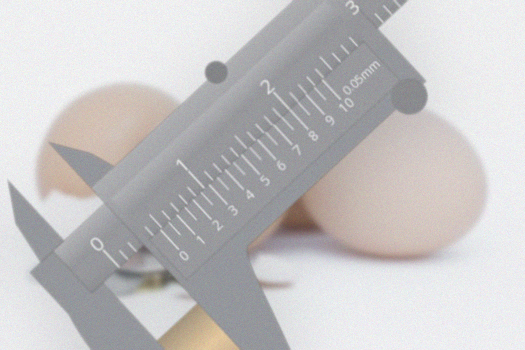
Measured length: 4.8 mm
